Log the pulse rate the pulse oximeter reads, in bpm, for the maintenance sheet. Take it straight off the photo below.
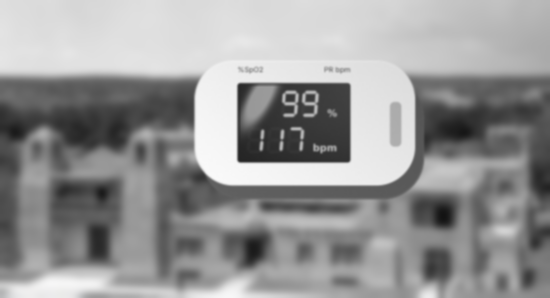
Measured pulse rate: 117 bpm
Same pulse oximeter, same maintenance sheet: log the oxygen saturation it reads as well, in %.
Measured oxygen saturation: 99 %
